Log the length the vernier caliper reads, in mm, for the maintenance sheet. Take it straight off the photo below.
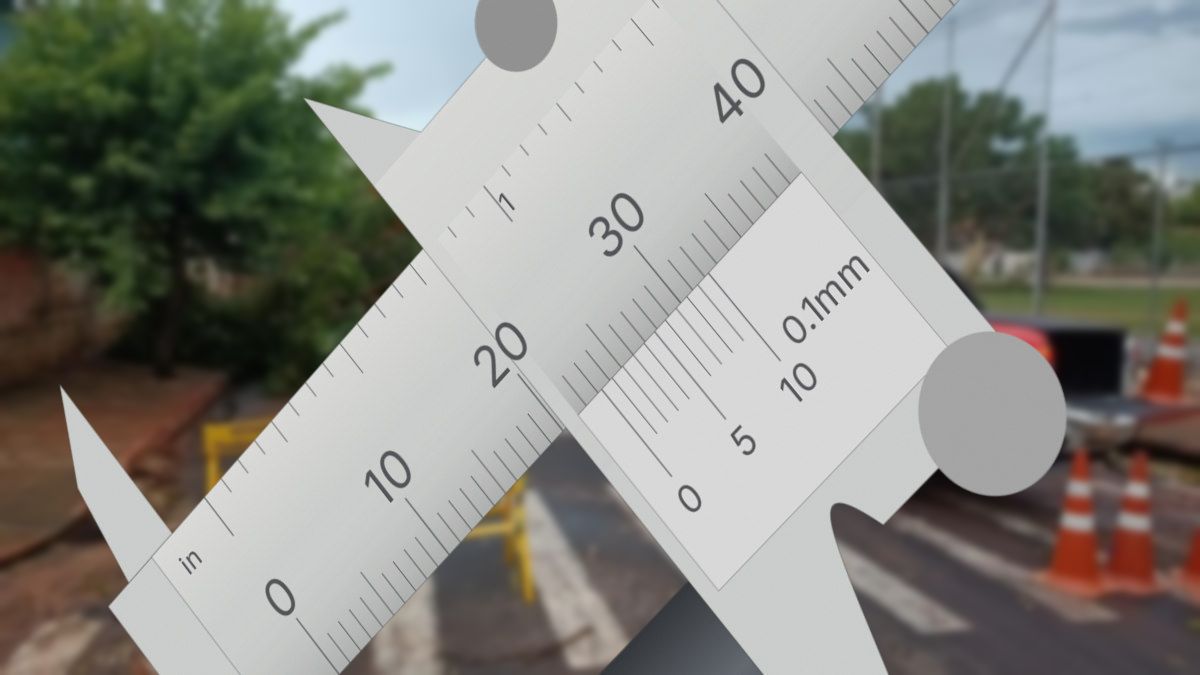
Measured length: 23.3 mm
